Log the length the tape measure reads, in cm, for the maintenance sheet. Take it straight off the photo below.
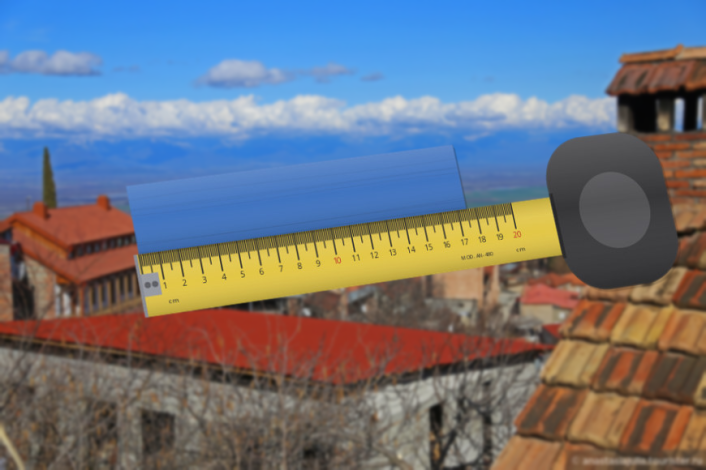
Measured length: 17.5 cm
